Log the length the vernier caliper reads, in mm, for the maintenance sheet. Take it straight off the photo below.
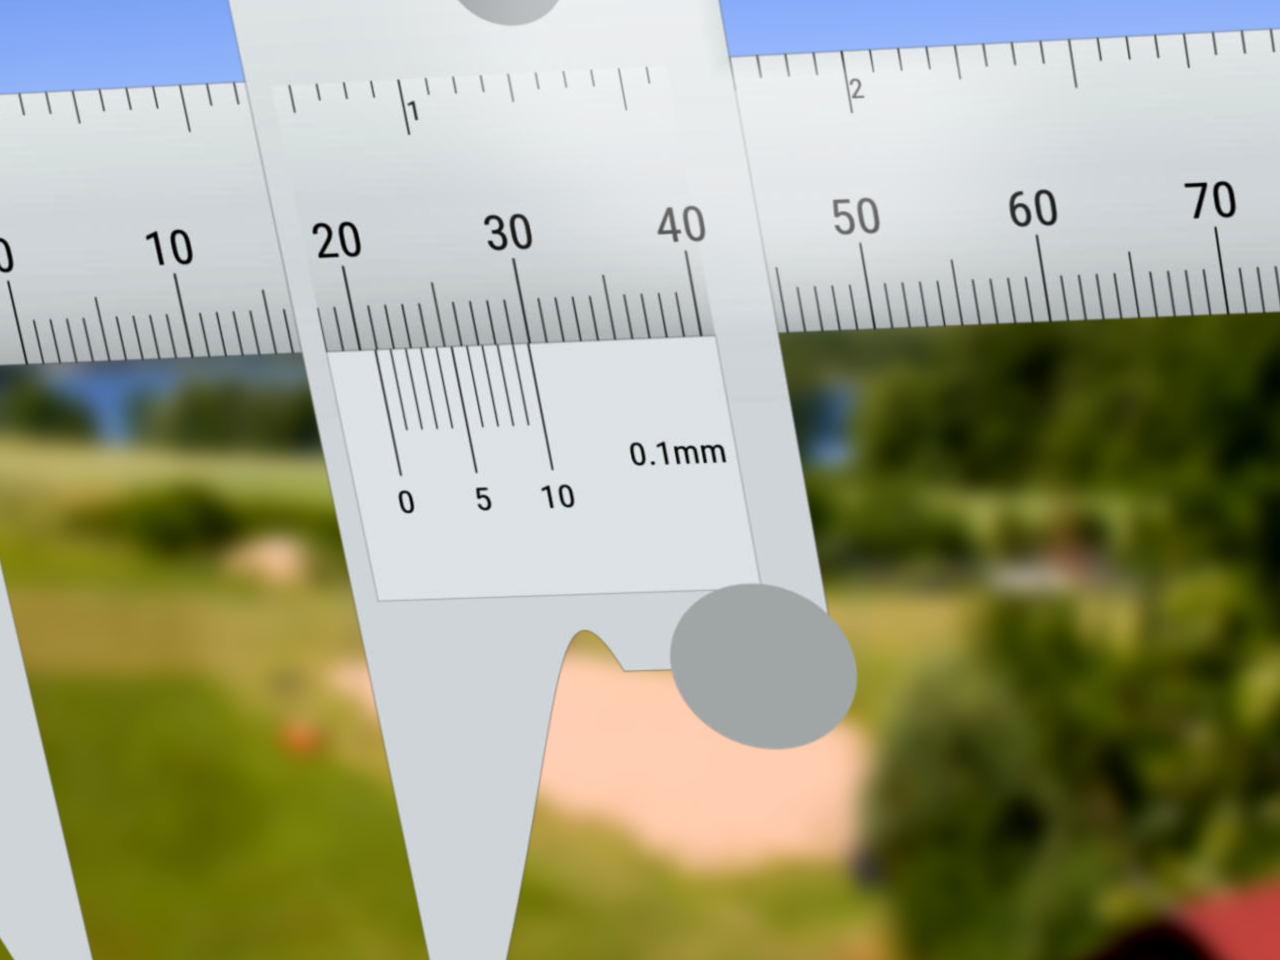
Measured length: 20.9 mm
